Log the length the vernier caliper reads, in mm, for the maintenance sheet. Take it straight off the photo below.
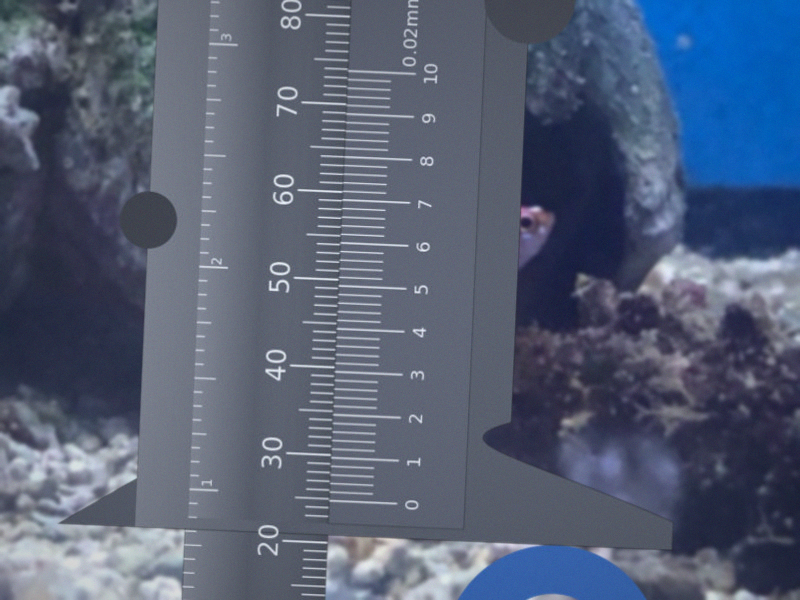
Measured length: 24.8 mm
